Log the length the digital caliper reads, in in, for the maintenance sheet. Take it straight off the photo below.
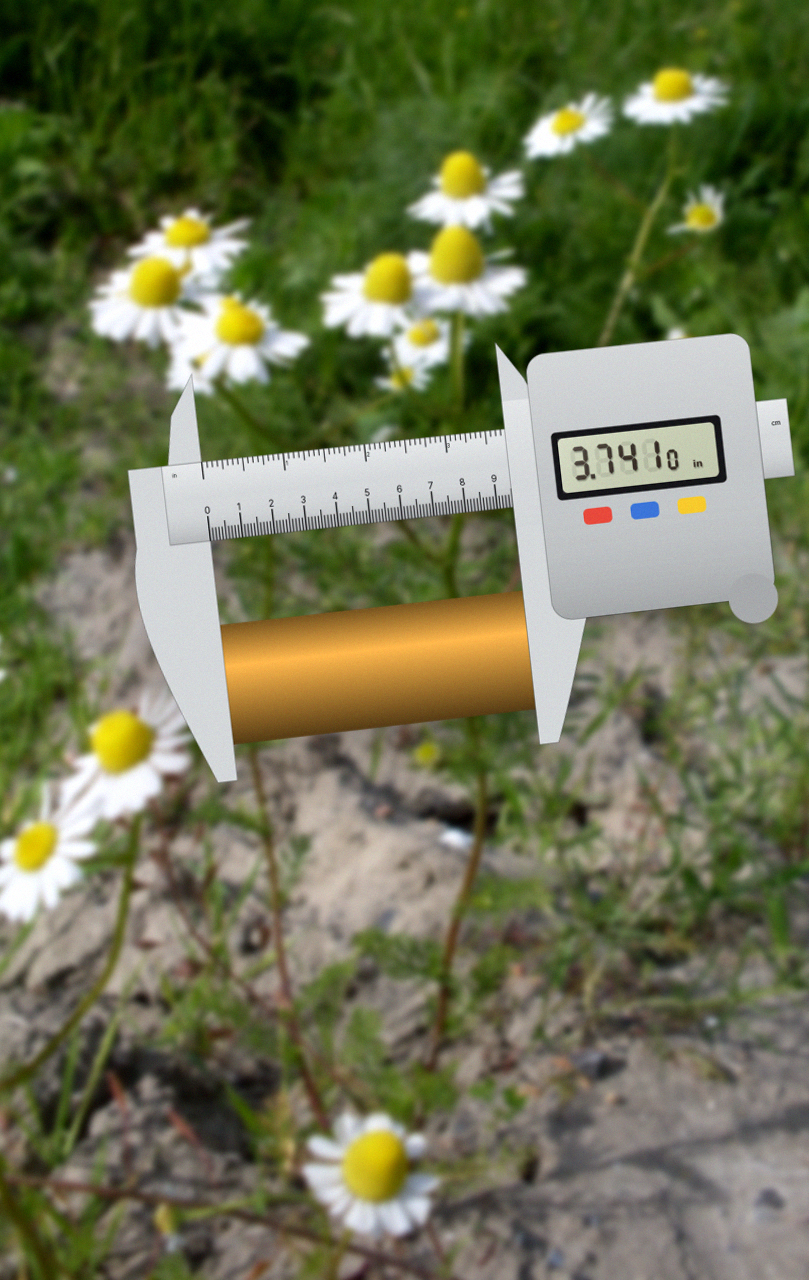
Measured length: 3.7410 in
